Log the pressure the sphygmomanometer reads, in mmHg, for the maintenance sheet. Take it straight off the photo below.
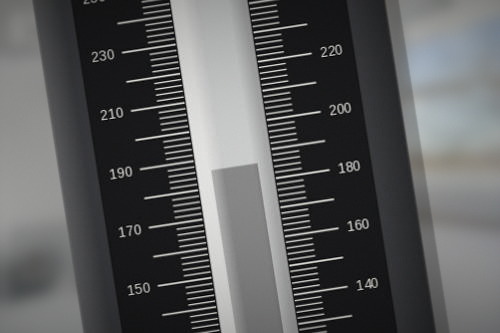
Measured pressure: 186 mmHg
